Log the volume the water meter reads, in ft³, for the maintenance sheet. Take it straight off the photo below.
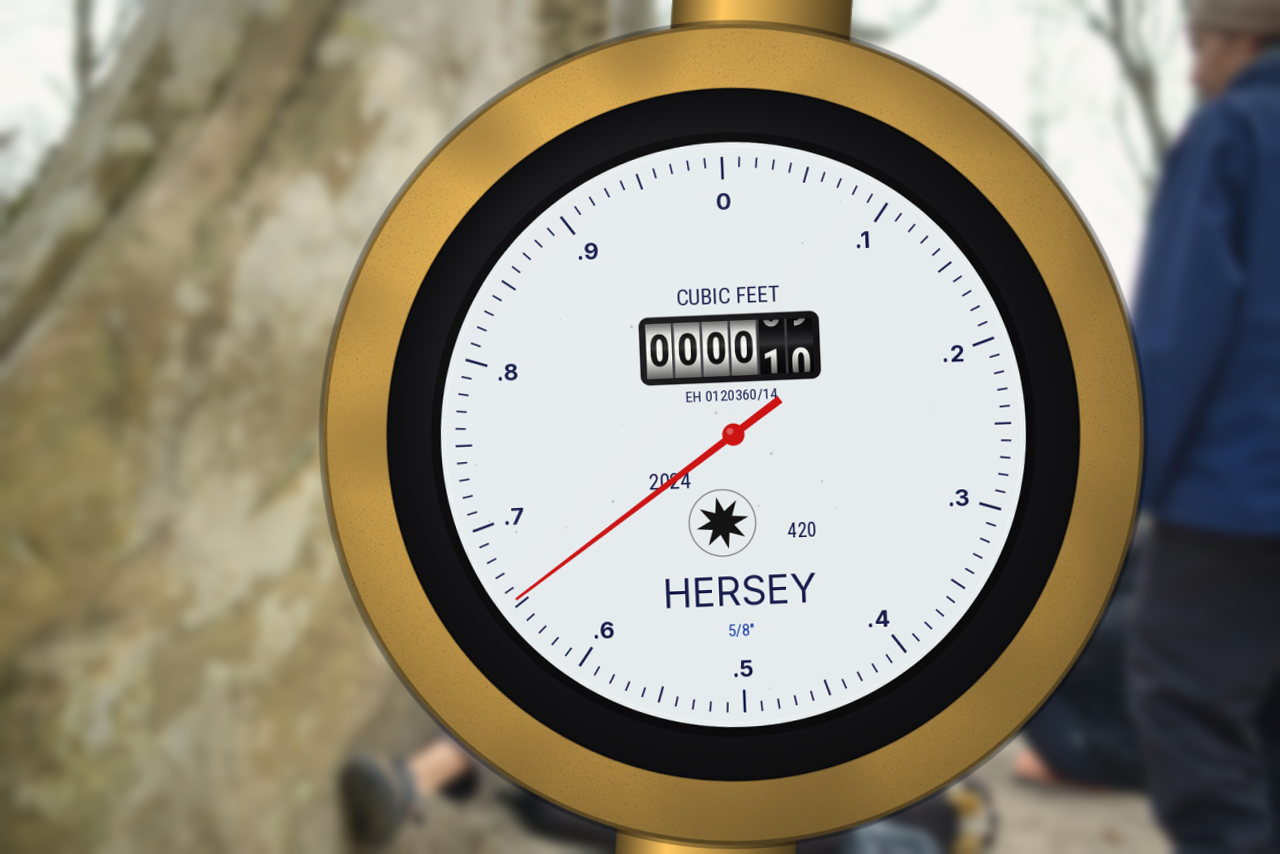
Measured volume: 9.65 ft³
